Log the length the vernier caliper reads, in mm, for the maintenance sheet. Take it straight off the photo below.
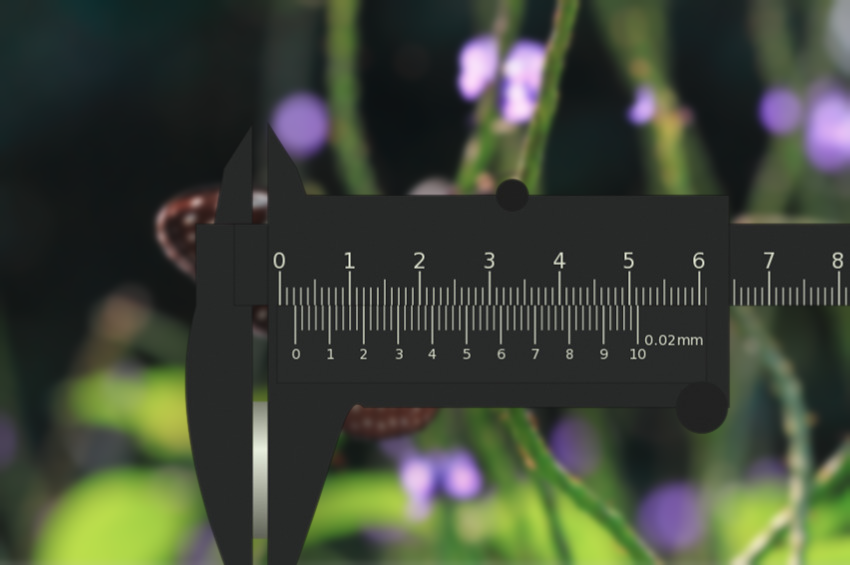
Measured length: 2.2 mm
